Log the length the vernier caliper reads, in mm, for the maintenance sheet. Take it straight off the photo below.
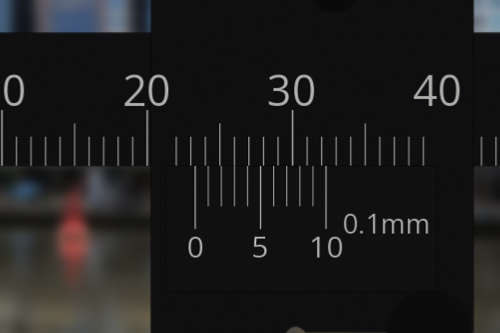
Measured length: 23.3 mm
